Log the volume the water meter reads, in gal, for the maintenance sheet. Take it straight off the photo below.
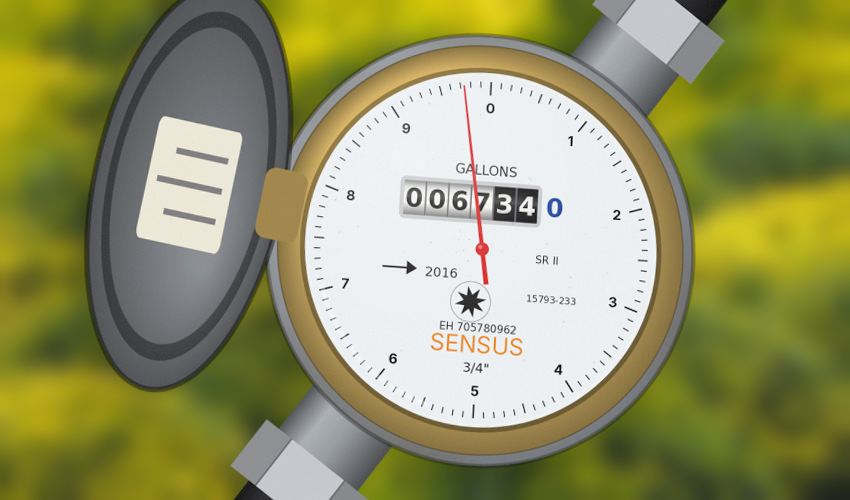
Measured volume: 67339.7 gal
